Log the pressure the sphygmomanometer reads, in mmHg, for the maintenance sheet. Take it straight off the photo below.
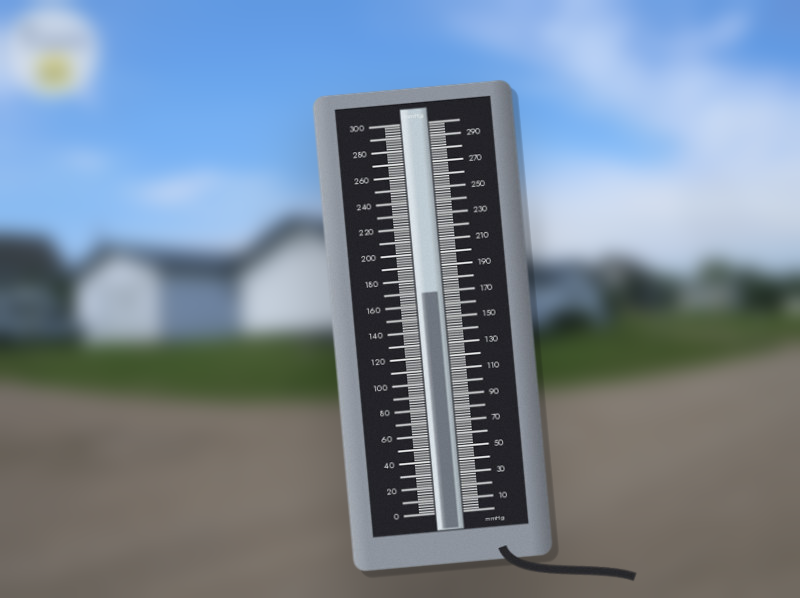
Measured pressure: 170 mmHg
